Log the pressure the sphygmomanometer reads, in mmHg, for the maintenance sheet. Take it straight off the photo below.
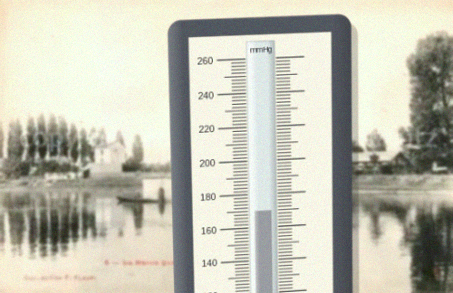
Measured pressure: 170 mmHg
